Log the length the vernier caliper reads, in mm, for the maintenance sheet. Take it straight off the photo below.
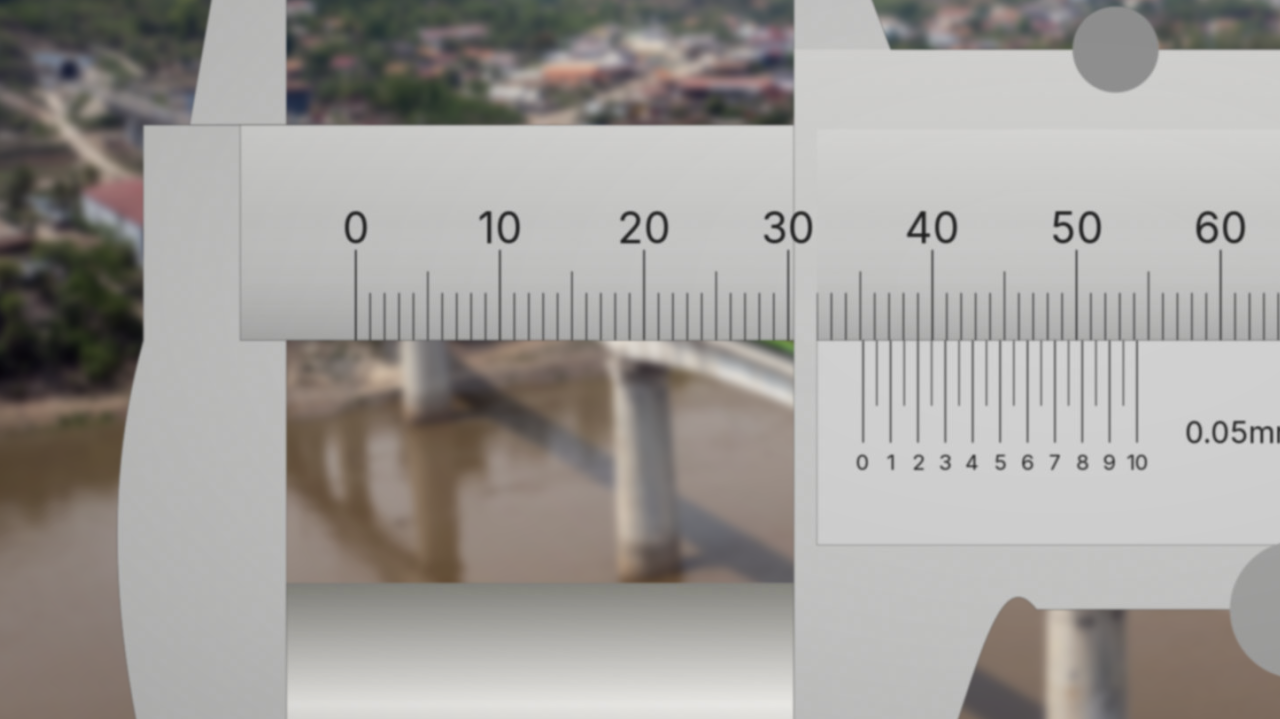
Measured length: 35.2 mm
